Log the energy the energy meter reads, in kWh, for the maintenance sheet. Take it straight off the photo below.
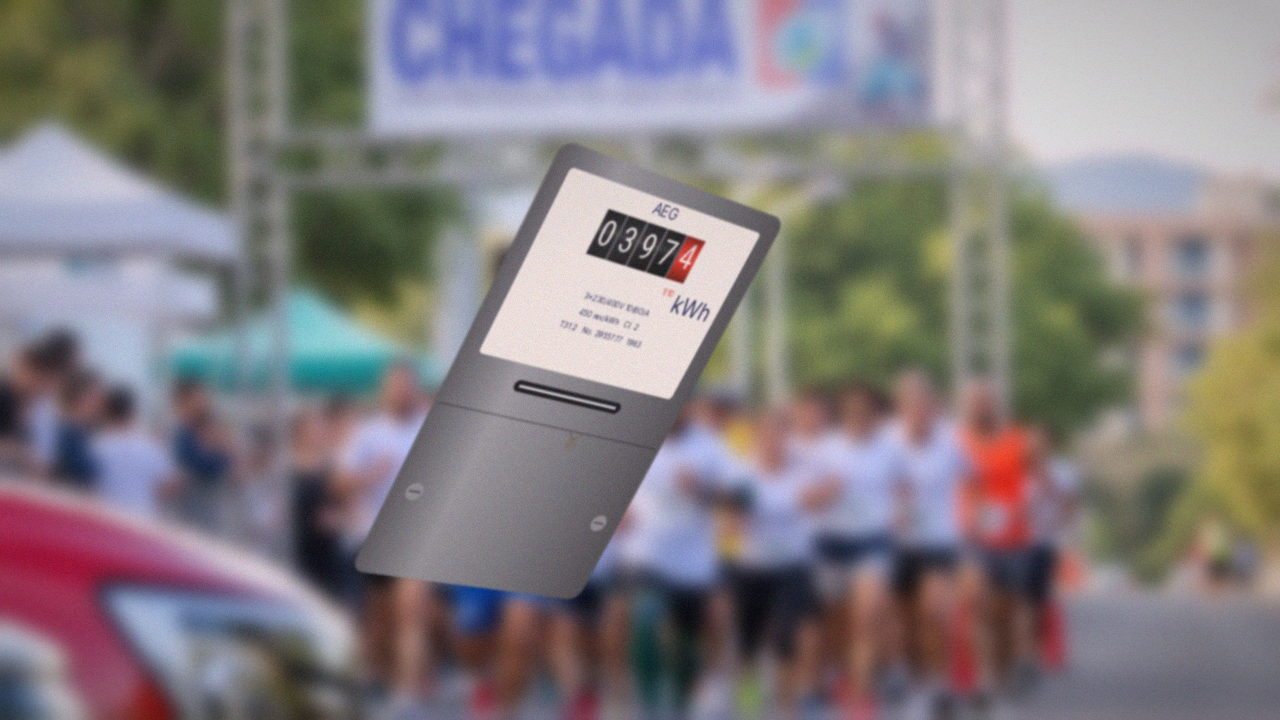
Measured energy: 397.4 kWh
